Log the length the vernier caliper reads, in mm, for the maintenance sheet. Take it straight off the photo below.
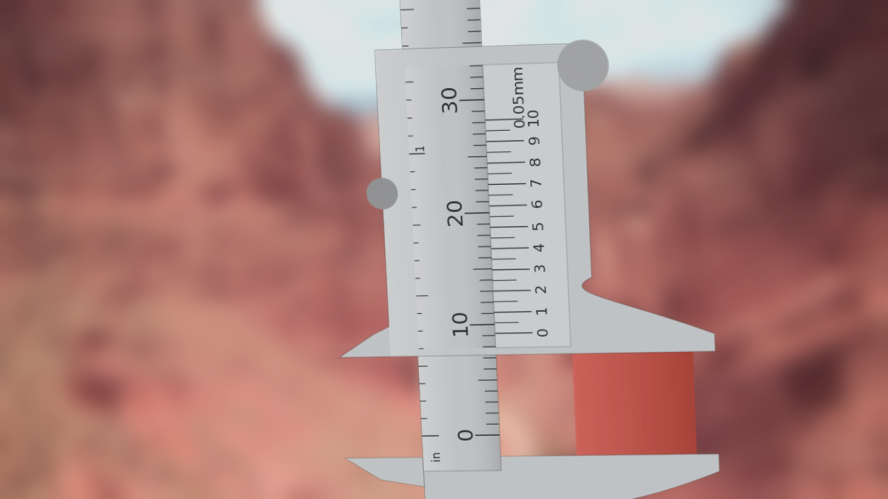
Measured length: 9.2 mm
